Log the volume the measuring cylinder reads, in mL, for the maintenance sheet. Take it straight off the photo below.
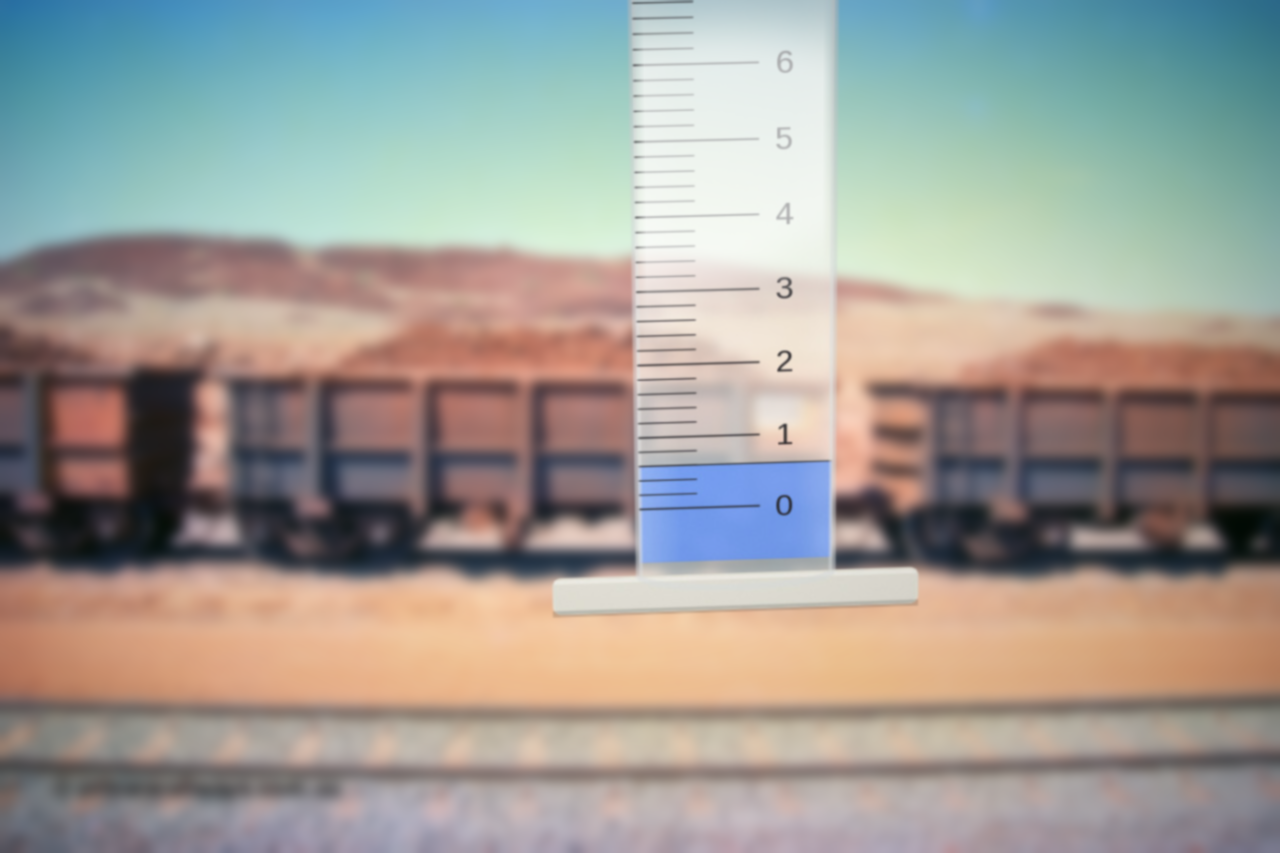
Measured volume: 0.6 mL
